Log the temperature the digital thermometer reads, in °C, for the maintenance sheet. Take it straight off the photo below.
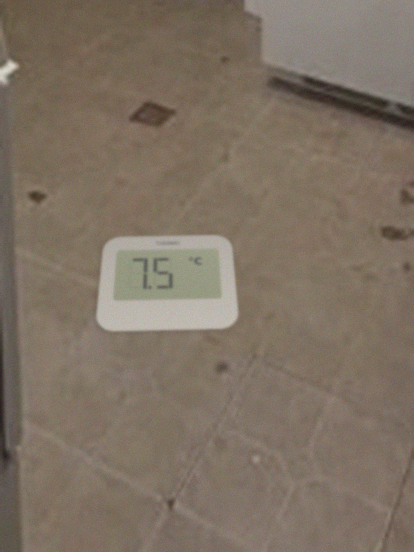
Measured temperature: 7.5 °C
